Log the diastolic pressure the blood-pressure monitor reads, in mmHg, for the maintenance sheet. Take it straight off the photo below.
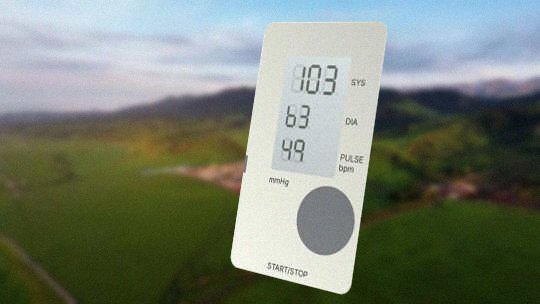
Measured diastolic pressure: 63 mmHg
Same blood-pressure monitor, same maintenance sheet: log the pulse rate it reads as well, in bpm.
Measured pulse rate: 49 bpm
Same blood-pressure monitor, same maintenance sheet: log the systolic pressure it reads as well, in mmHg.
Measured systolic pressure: 103 mmHg
